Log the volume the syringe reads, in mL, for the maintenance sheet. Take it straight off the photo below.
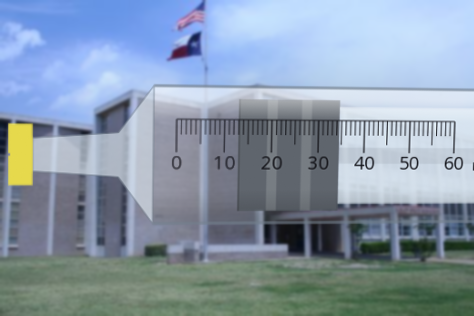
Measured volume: 13 mL
